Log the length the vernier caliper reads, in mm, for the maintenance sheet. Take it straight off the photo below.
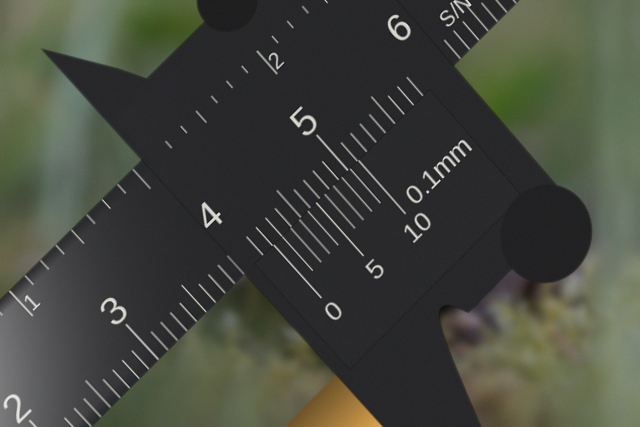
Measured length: 42.1 mm
